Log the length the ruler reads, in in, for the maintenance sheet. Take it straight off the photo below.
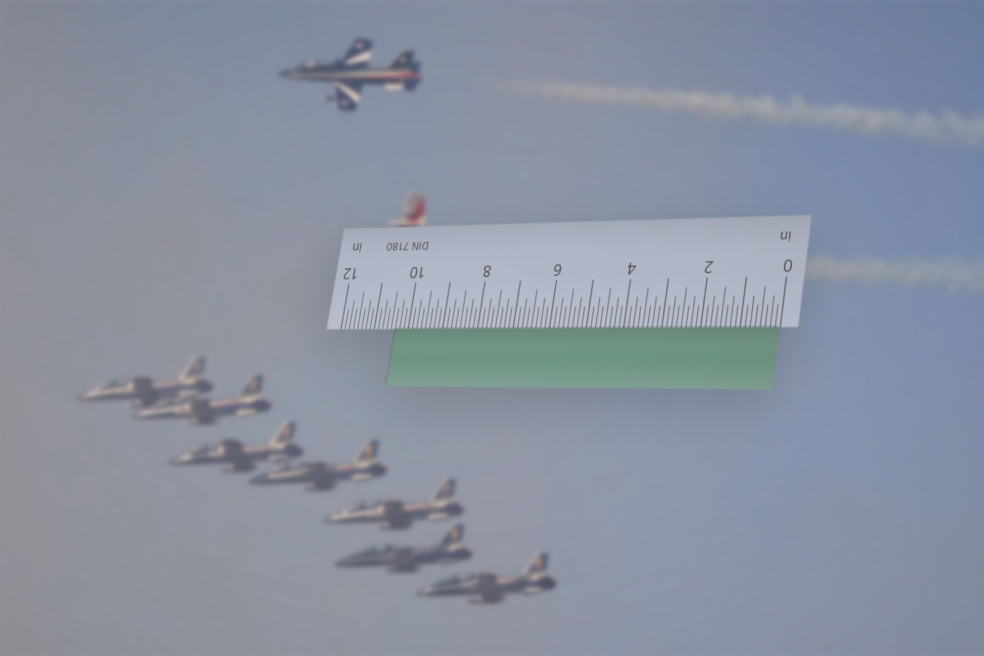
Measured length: 10.375 in
